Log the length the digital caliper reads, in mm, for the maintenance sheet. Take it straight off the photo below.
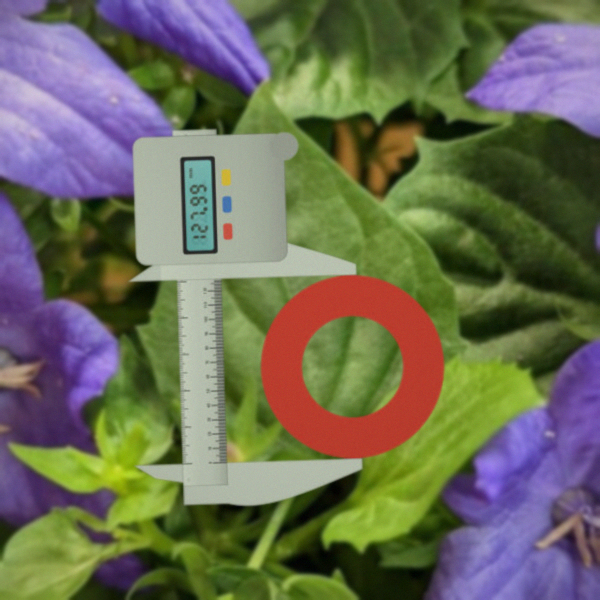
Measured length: 127.99 mm
